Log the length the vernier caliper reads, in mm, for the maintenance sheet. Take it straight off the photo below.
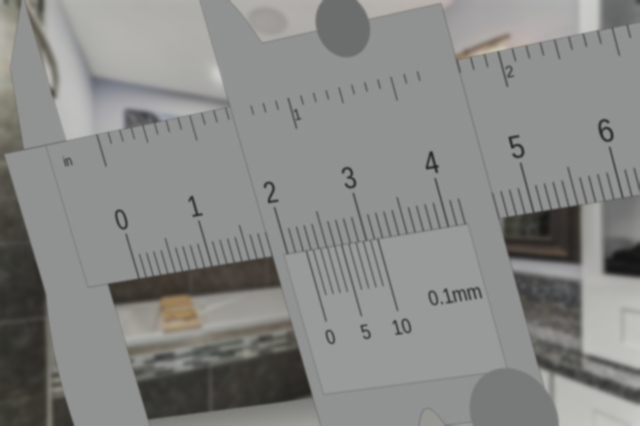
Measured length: 22.4 mm
